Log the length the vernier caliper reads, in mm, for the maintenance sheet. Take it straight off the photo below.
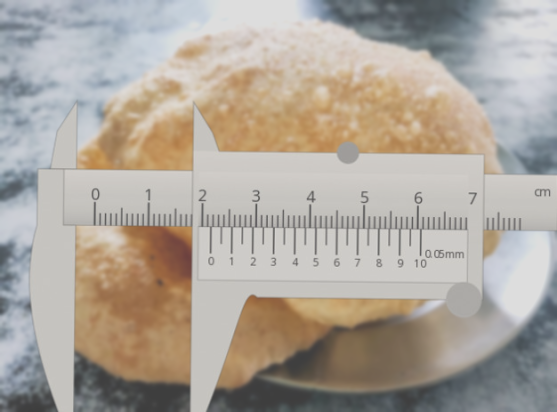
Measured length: 21.6 mm
